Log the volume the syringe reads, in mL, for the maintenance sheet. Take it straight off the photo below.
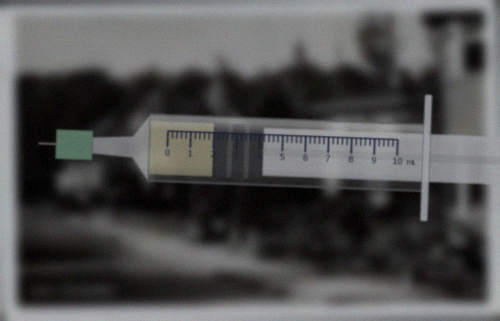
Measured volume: 2 mL
